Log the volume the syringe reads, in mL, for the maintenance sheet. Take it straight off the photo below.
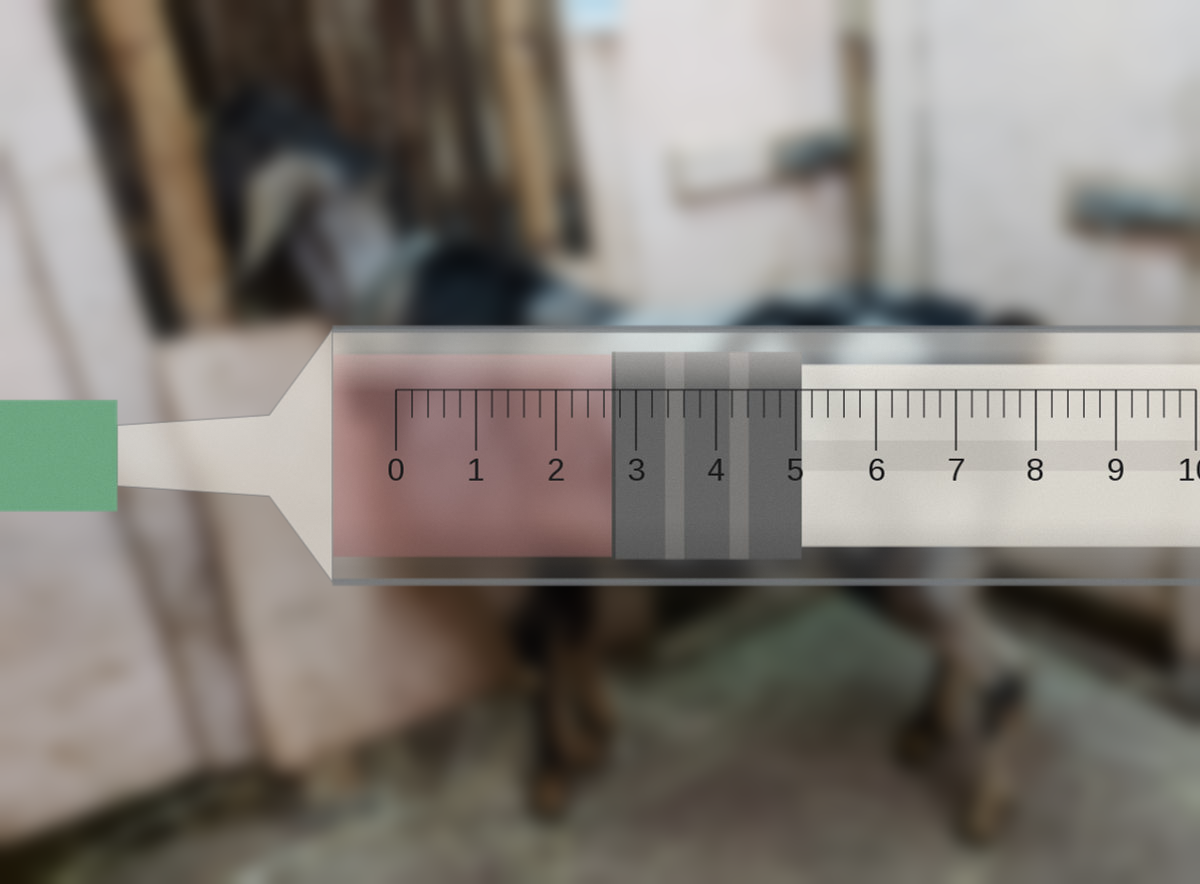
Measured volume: 2.7 mL
